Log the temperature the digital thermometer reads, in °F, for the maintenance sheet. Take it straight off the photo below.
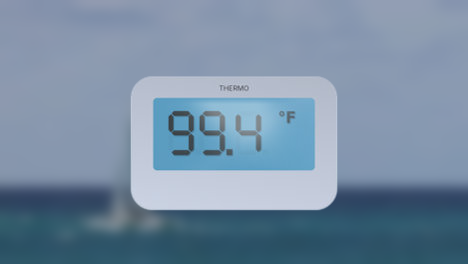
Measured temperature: 99.4 °F
